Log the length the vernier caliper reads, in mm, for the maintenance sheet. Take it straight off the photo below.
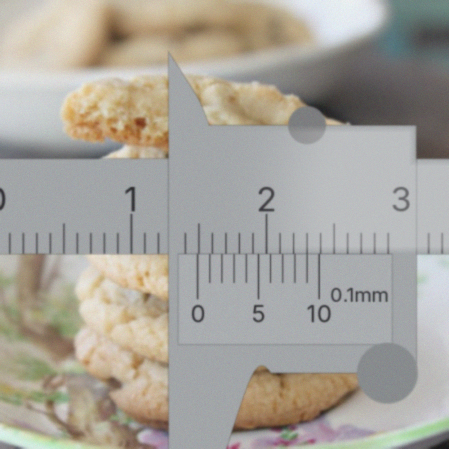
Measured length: 14.9 mm
